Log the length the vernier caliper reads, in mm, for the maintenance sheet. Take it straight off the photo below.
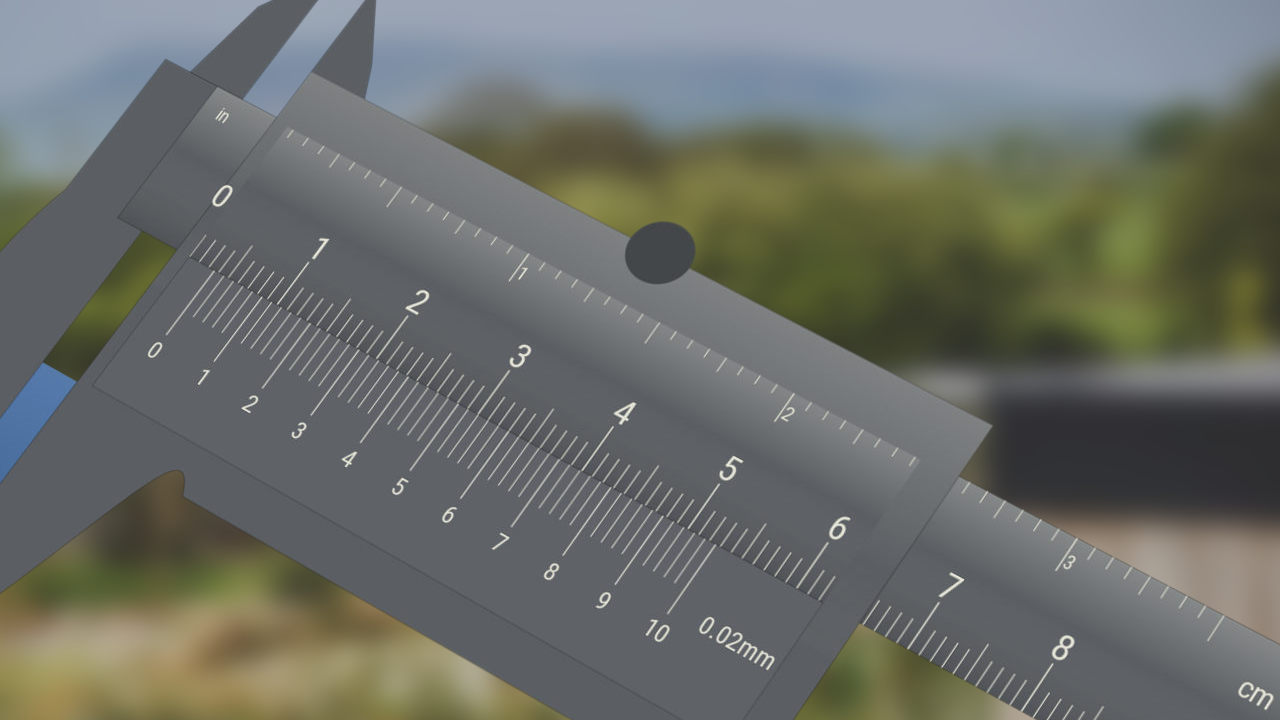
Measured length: 3.6 mm
